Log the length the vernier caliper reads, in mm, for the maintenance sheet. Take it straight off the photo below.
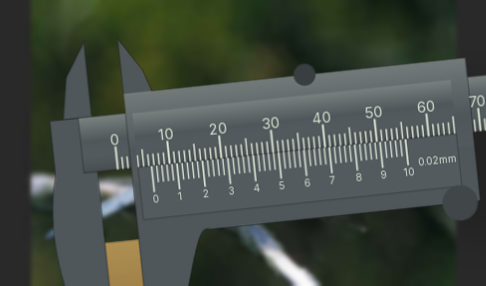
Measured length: 6.5 mm
